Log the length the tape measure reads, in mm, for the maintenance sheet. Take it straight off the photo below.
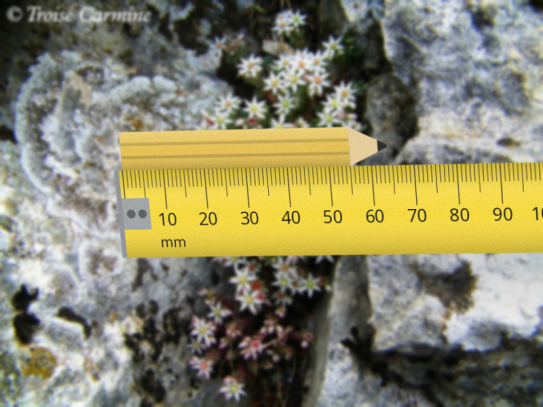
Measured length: 64 mm
